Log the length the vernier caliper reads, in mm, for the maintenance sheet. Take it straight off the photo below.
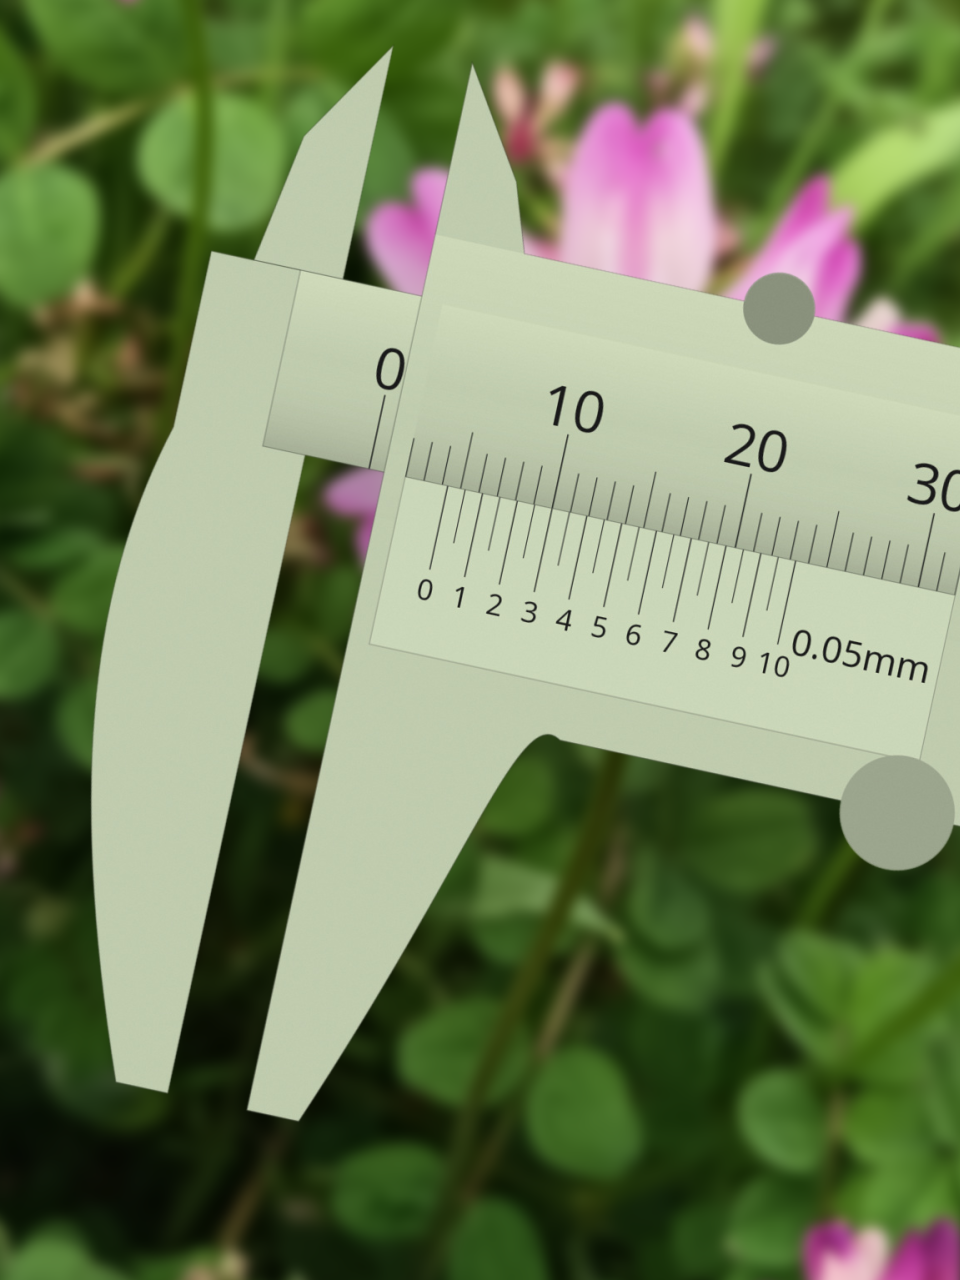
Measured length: 4.3 mm
